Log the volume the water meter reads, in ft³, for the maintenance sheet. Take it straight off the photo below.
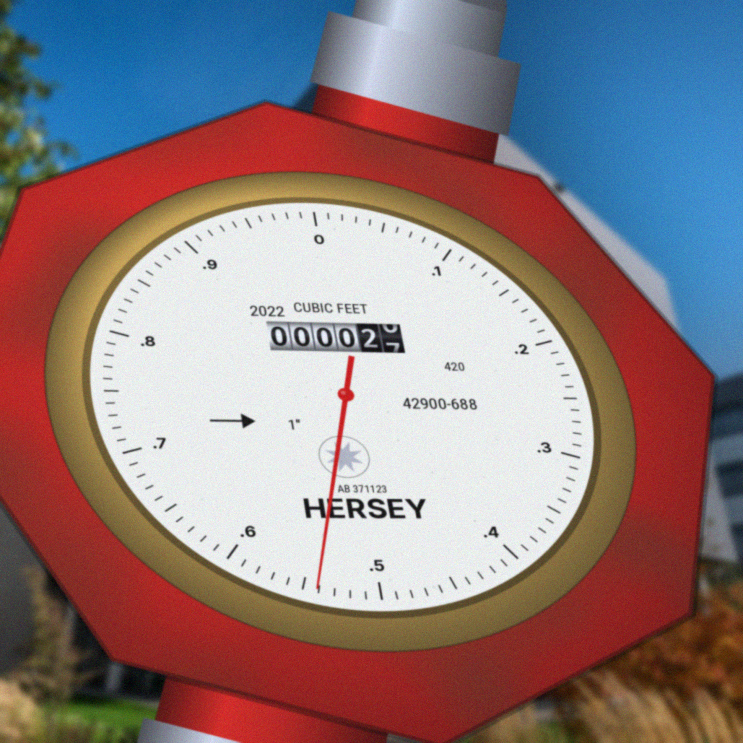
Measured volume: 26.54 ft³
